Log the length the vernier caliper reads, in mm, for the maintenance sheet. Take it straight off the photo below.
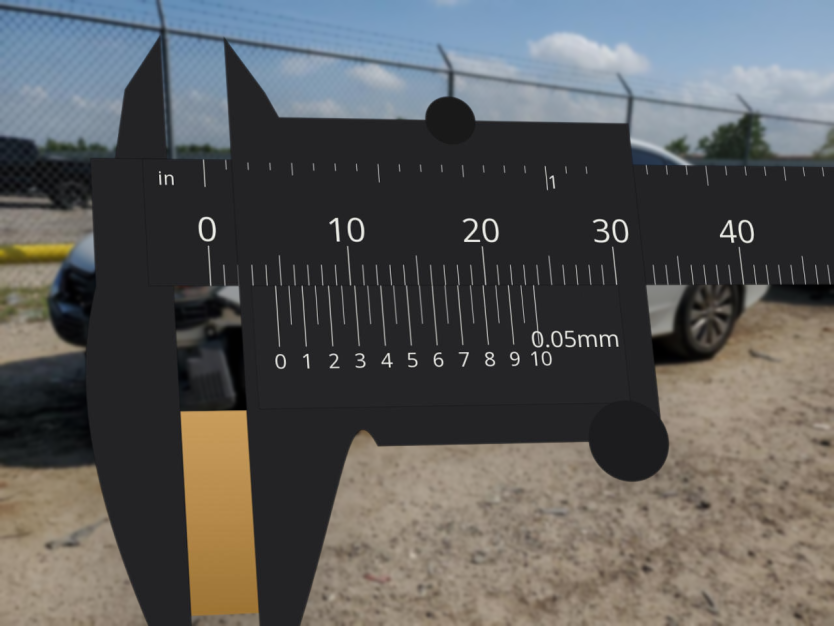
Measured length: 4.6 mm
